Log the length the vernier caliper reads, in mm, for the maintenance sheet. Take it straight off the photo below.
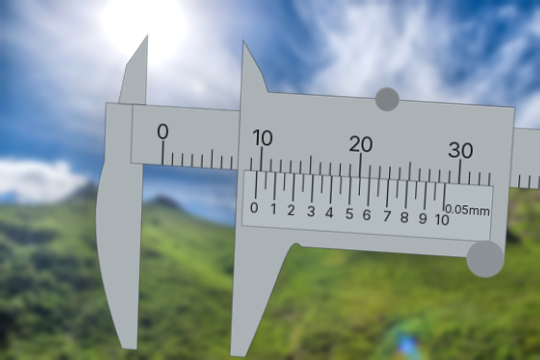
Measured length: 9.6 mm
